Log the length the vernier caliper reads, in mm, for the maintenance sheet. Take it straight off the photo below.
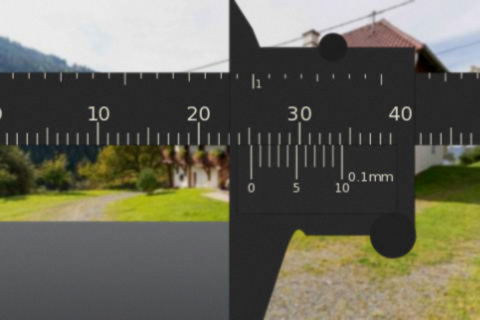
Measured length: 25.2 mm
